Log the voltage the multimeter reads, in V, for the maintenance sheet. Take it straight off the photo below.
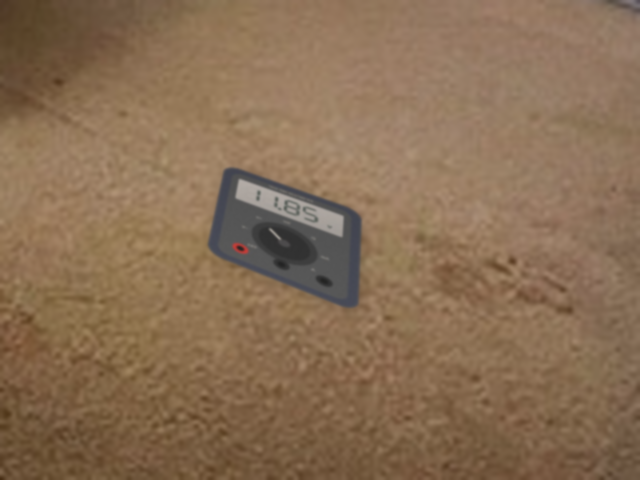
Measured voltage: 11.85 V
